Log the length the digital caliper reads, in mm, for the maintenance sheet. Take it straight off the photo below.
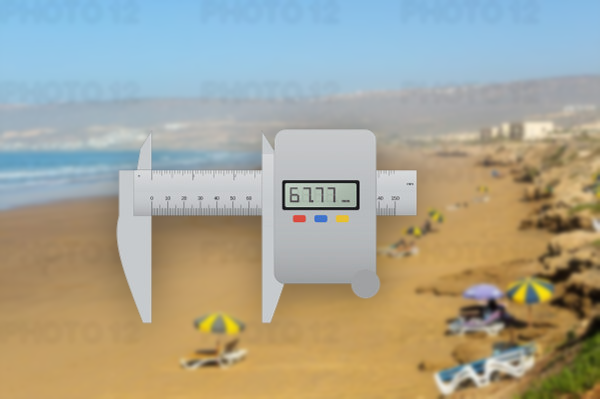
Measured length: 67.77 mm
